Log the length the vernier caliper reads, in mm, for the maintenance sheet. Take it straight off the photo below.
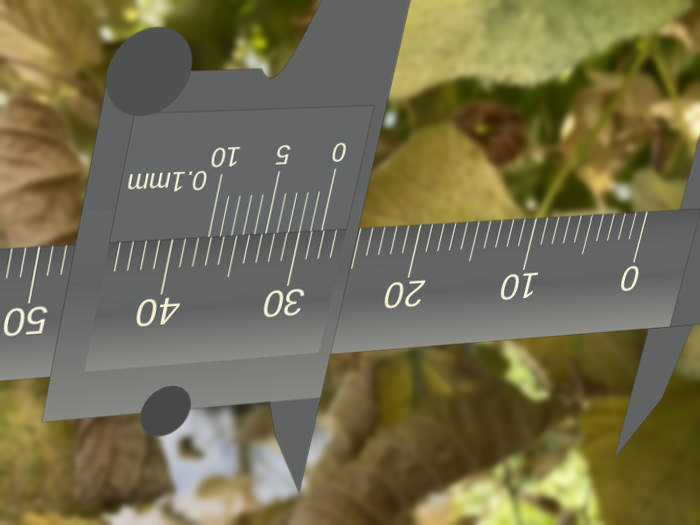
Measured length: 28.2 mm
